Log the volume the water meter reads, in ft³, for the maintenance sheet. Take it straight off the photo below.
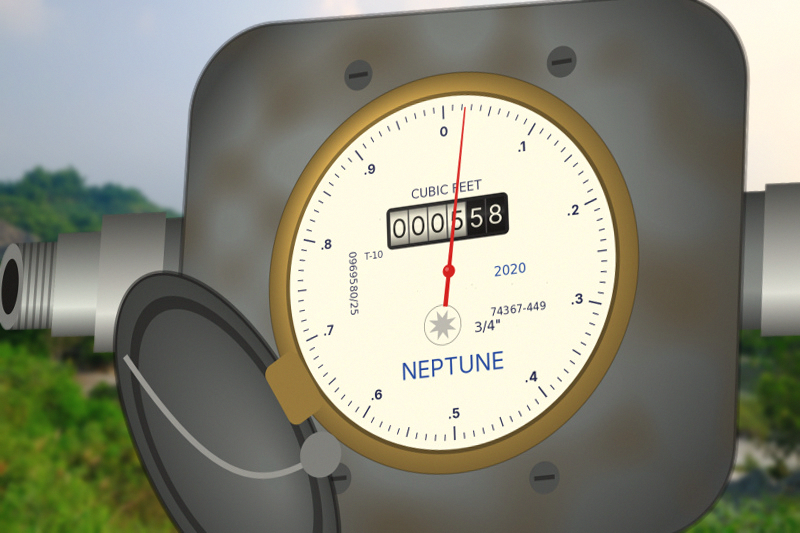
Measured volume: 558.02 ft³
